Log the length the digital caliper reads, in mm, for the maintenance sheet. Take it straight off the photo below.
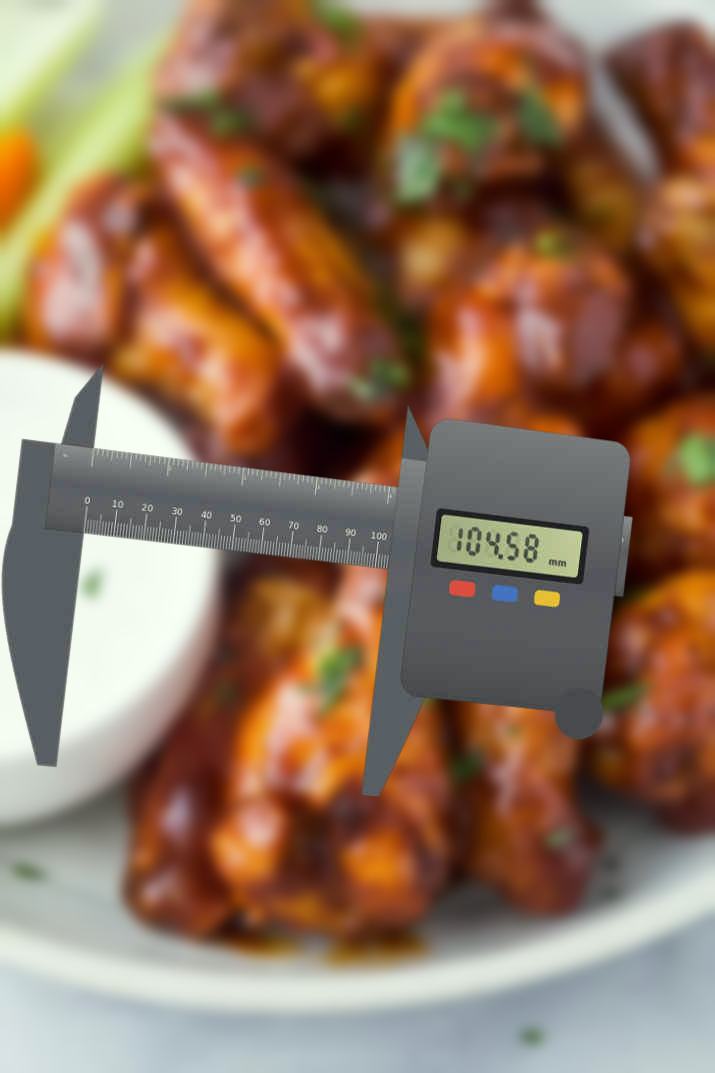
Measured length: 104.58 mm
